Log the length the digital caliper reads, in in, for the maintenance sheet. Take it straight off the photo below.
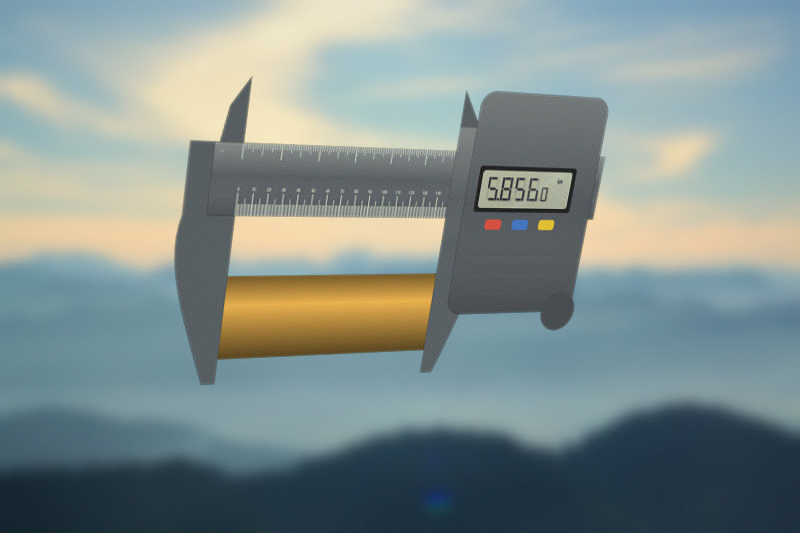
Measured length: 5.8560 in
